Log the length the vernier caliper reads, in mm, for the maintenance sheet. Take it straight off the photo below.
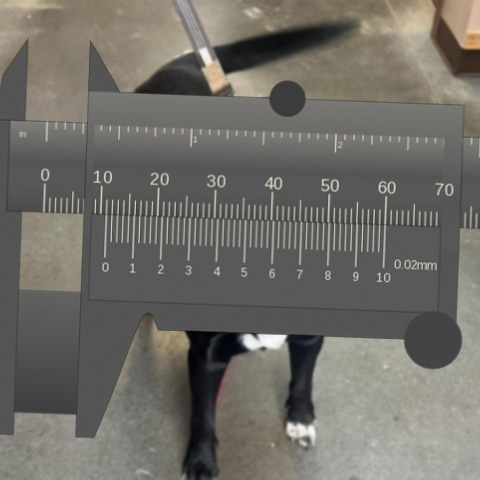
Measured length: 11.0 mm
